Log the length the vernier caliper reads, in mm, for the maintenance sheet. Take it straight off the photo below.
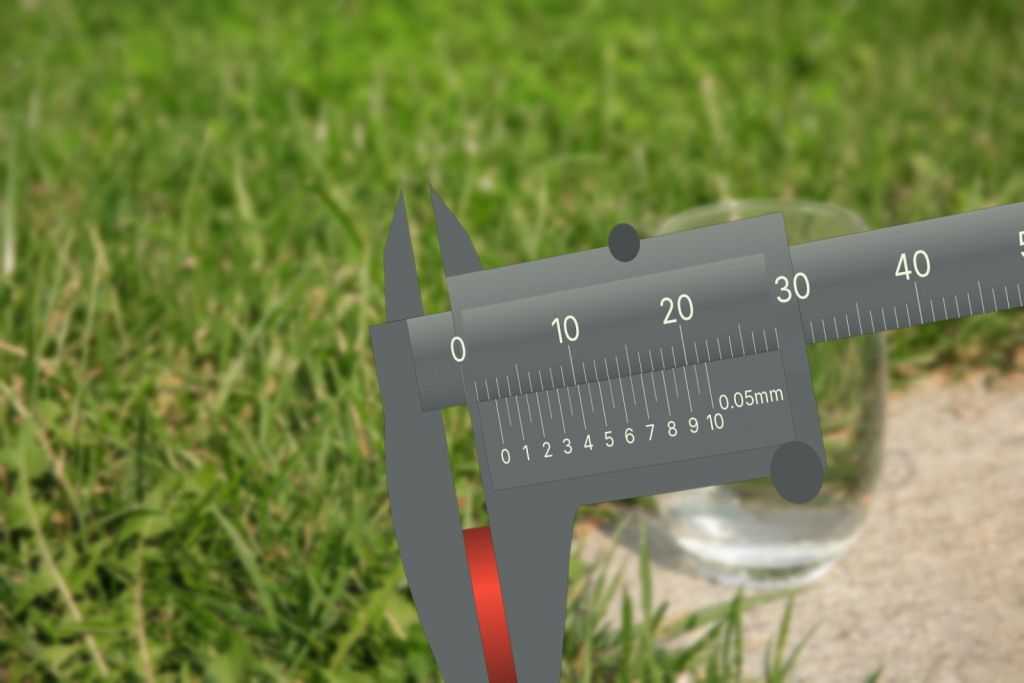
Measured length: 2.6 mm
